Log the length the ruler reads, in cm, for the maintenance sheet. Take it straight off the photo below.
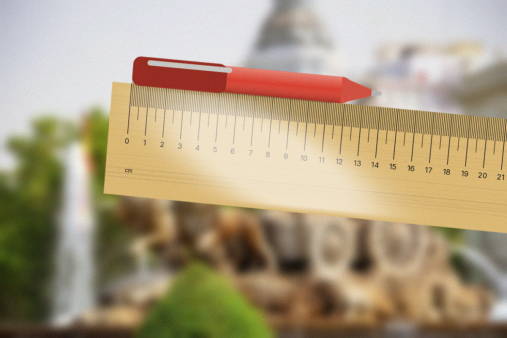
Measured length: 14 cm
